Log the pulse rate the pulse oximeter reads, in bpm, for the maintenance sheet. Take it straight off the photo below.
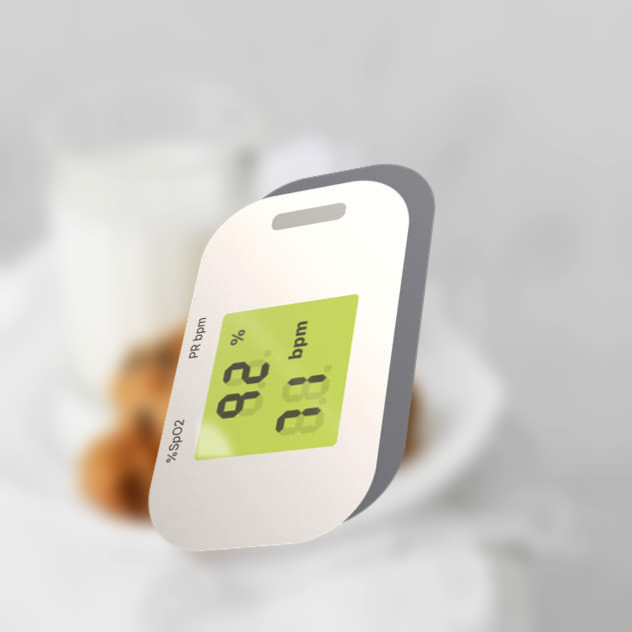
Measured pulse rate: 71 bpm
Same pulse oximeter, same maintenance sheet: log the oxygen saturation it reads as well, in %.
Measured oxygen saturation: 92 %
